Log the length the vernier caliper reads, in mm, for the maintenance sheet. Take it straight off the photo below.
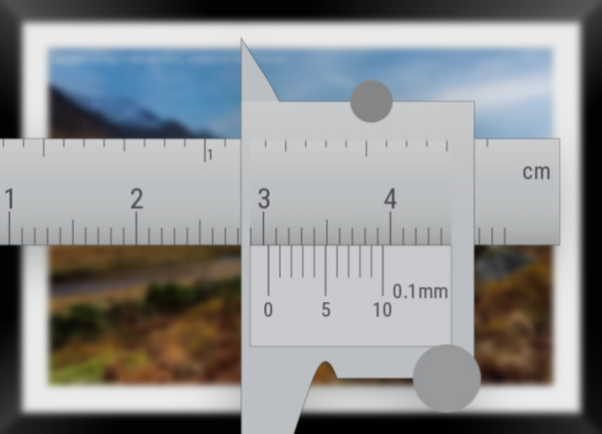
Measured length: 30.4 mm
